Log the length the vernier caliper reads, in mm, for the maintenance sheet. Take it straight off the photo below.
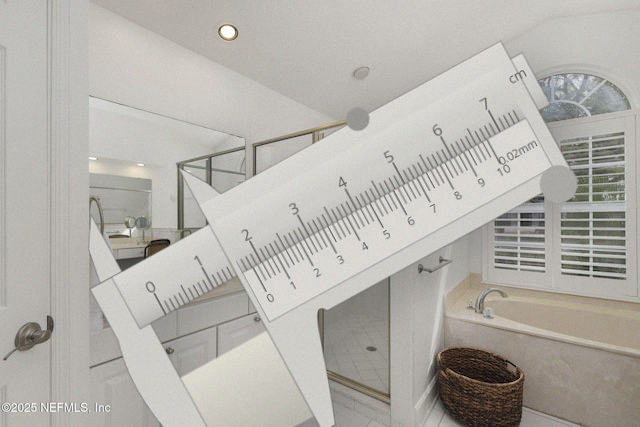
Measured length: 18.2 mm
